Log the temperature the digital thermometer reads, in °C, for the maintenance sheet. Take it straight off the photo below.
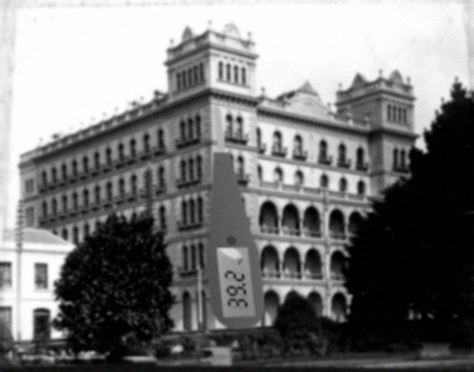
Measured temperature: 39.2 °C
